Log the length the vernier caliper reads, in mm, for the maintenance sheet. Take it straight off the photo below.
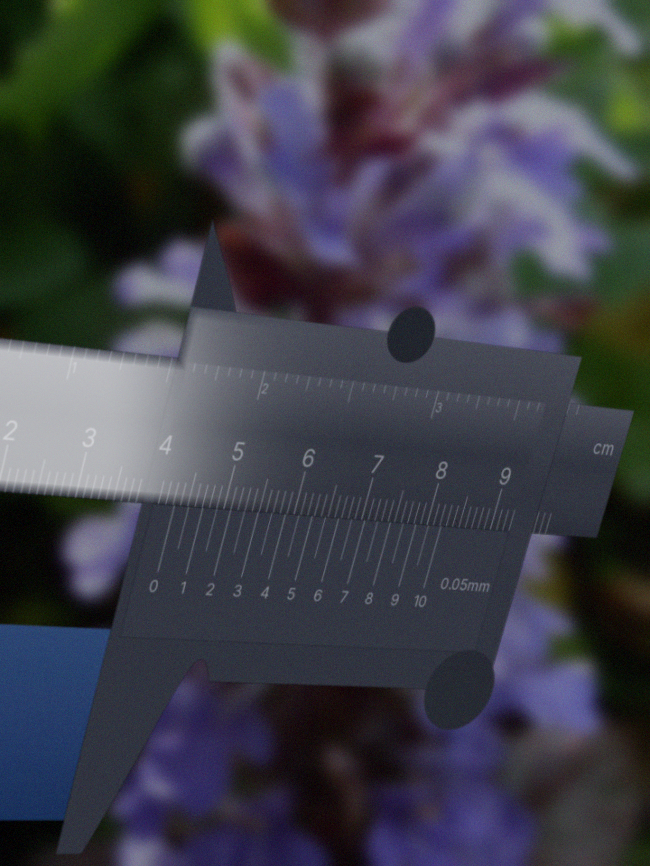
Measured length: 43.2 mm
